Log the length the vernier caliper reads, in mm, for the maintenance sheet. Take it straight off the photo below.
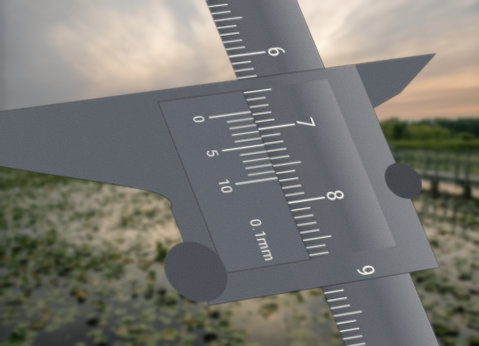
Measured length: 67.6 mm
